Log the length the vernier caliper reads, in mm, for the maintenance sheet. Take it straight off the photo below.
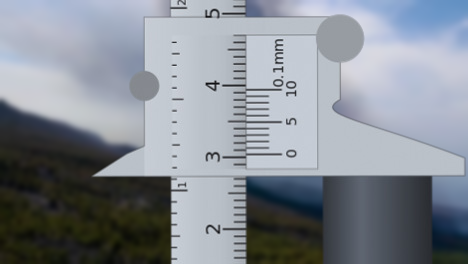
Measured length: 30.4 mm
